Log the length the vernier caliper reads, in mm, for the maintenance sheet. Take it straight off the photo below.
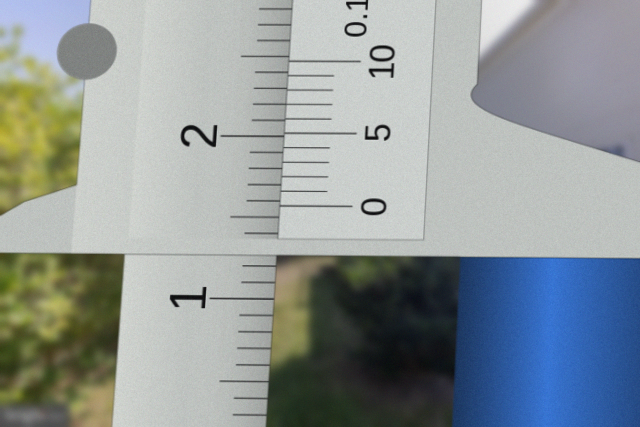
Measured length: 15.7 mm
